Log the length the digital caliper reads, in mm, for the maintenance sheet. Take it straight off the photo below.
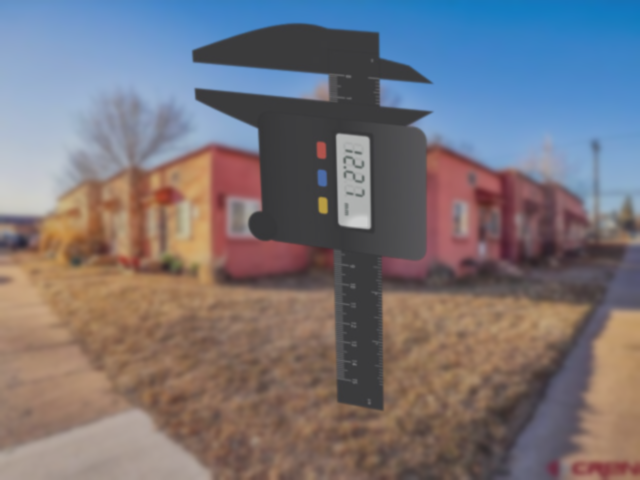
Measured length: 12.27 mm
